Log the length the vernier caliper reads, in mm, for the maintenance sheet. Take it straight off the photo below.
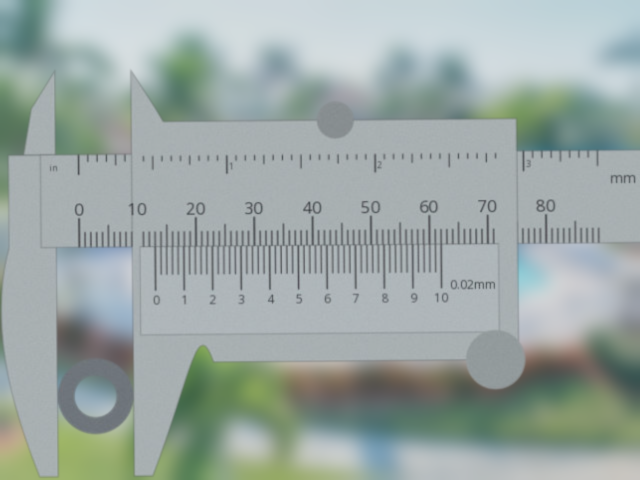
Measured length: 13.0 mm
